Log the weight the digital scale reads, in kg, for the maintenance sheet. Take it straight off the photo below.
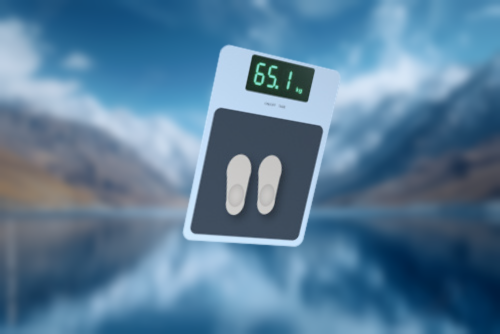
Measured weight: 65.1 kg
